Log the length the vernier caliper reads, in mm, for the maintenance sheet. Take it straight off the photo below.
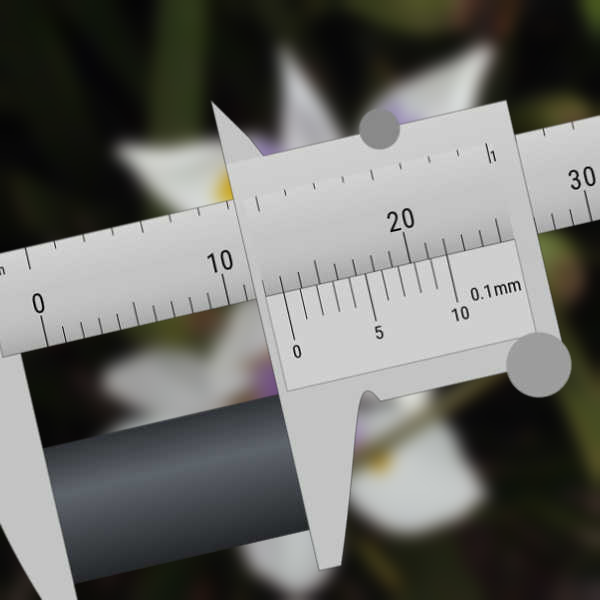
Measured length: 13.0 mm
